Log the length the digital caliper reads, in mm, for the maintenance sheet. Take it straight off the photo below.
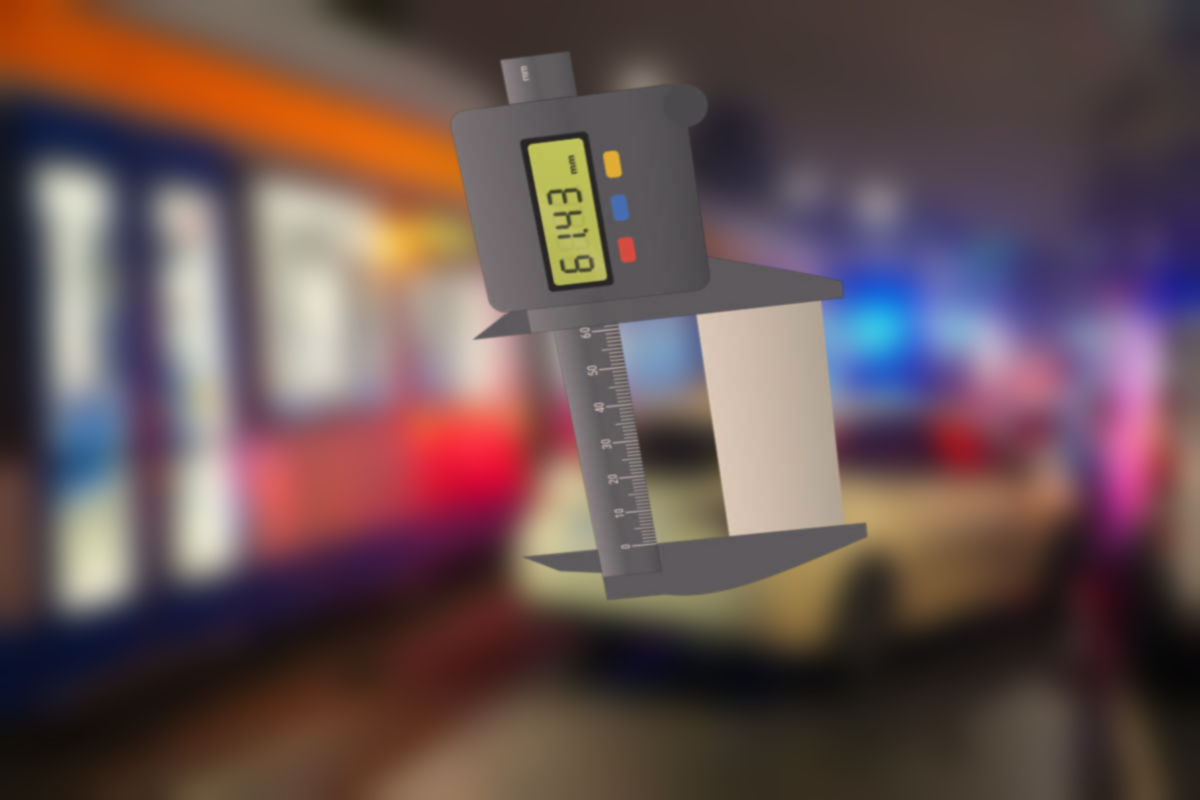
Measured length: 61.43 mm
